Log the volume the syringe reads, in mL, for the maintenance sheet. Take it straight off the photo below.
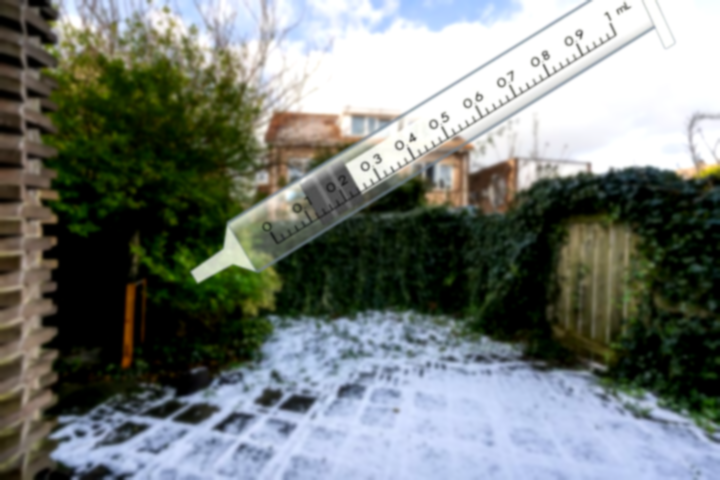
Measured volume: 0.12 mL
